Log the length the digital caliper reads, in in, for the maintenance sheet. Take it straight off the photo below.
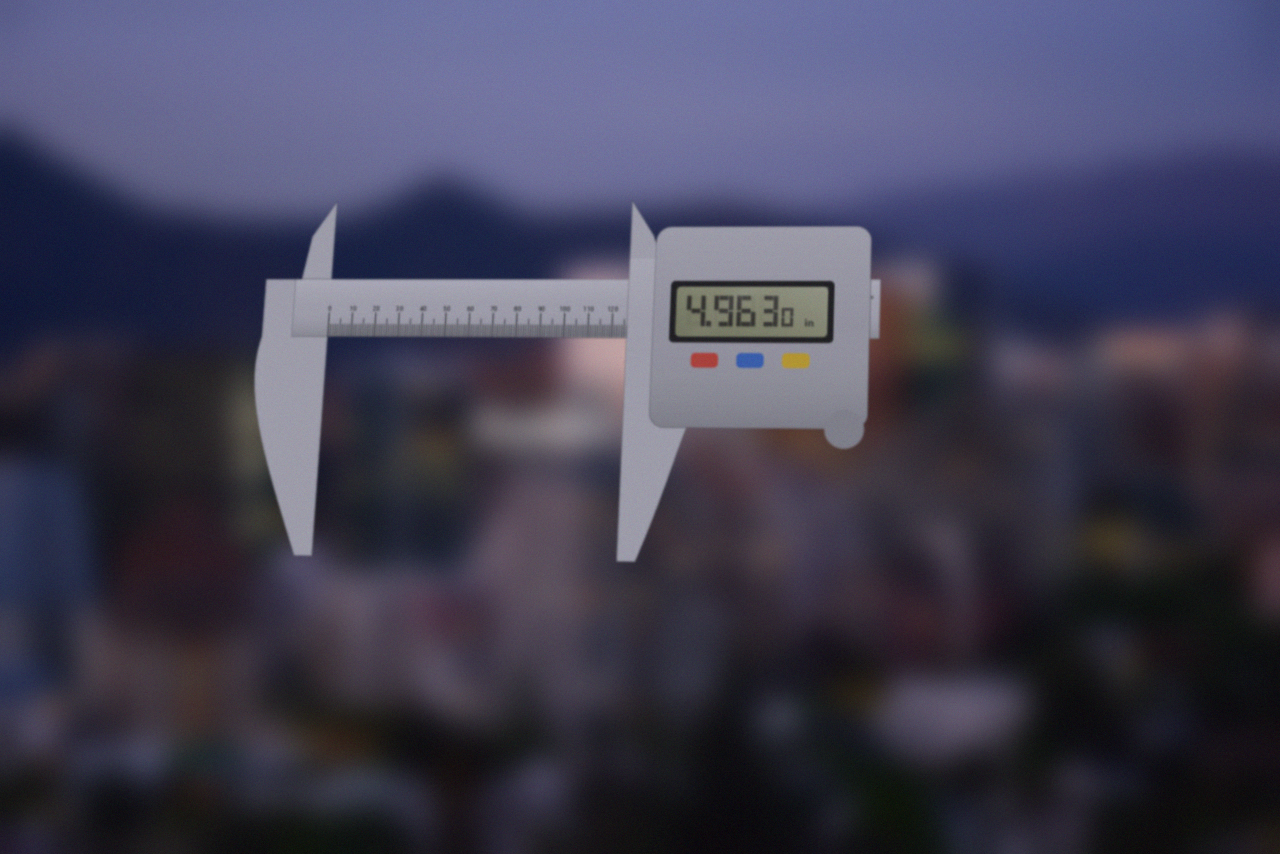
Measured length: 4.9630 in
